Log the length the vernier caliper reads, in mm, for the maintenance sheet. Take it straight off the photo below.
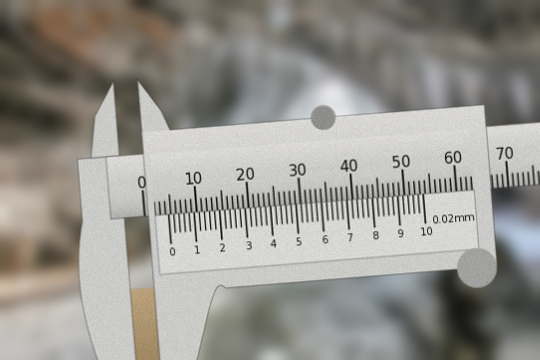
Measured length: 4.6 mm
